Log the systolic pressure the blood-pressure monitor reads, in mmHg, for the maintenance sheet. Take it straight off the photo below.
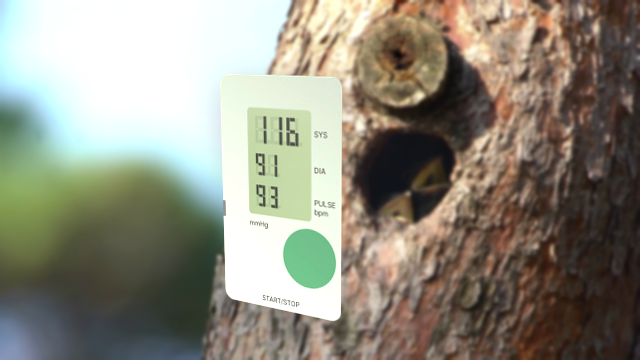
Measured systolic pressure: 116 mmHg
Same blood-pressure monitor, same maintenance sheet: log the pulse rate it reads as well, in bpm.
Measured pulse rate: 93 bpm
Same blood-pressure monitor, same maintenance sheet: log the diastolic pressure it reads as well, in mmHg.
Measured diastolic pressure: 91 mmHg
